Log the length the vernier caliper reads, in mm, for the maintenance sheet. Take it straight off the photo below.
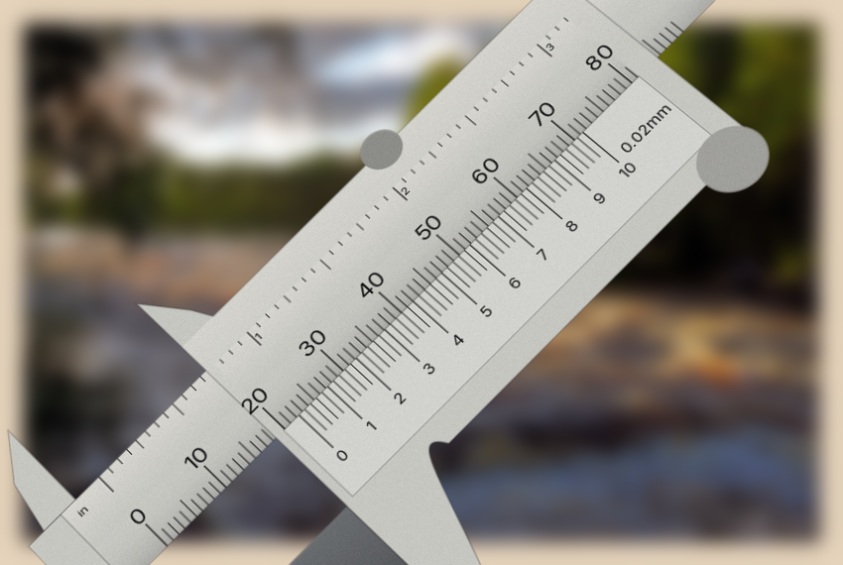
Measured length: 22.4 mm
